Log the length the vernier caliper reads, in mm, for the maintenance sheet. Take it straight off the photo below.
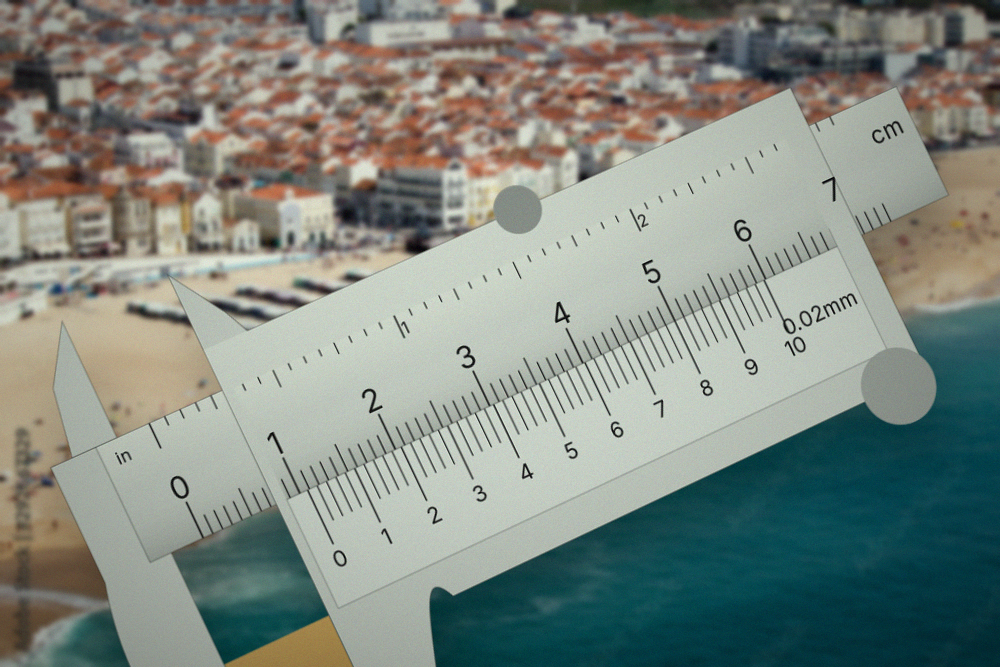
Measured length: 10.8 mm
